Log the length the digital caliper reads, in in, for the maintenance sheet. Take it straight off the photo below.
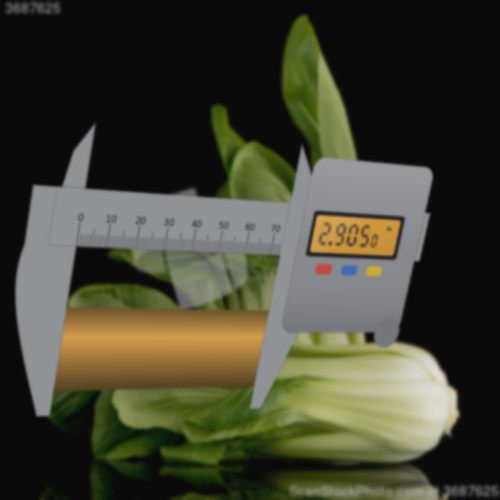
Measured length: 2.9050 in
